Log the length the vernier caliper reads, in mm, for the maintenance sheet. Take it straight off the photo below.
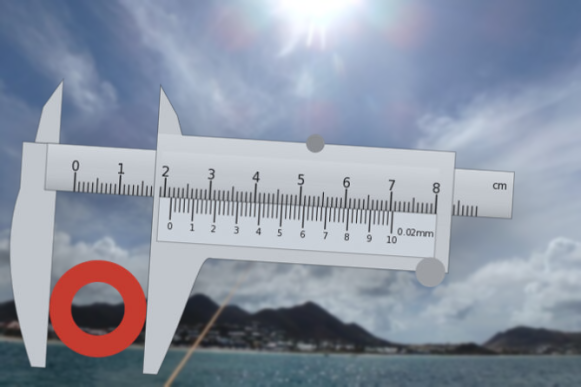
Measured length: 21.5 mm
